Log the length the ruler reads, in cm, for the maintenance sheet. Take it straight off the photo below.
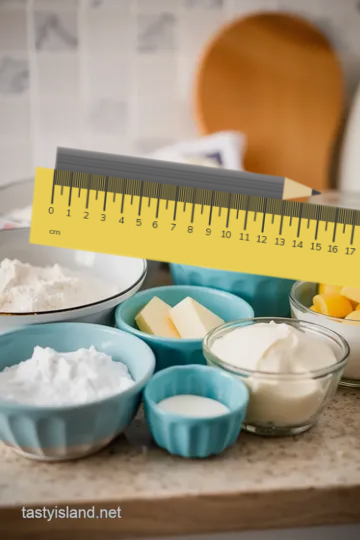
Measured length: 15 cm
